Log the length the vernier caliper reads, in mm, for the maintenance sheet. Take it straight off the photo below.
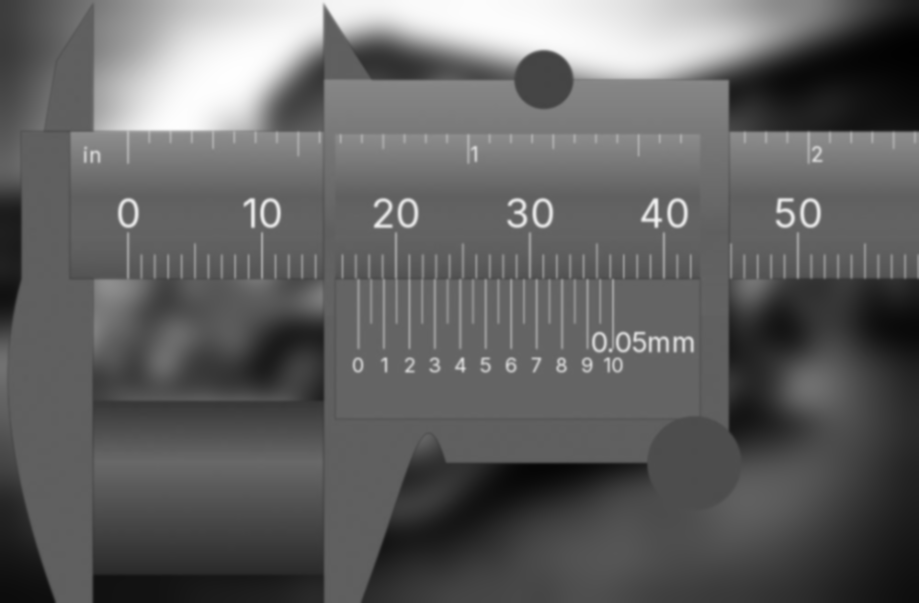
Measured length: 17.2 mm
